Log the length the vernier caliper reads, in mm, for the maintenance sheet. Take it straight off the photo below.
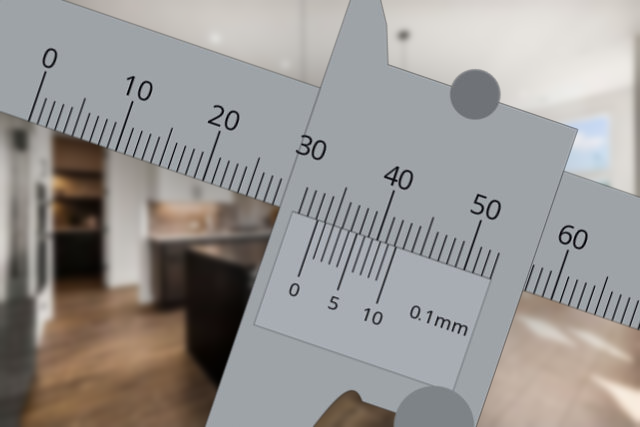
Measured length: 33.2 mm
